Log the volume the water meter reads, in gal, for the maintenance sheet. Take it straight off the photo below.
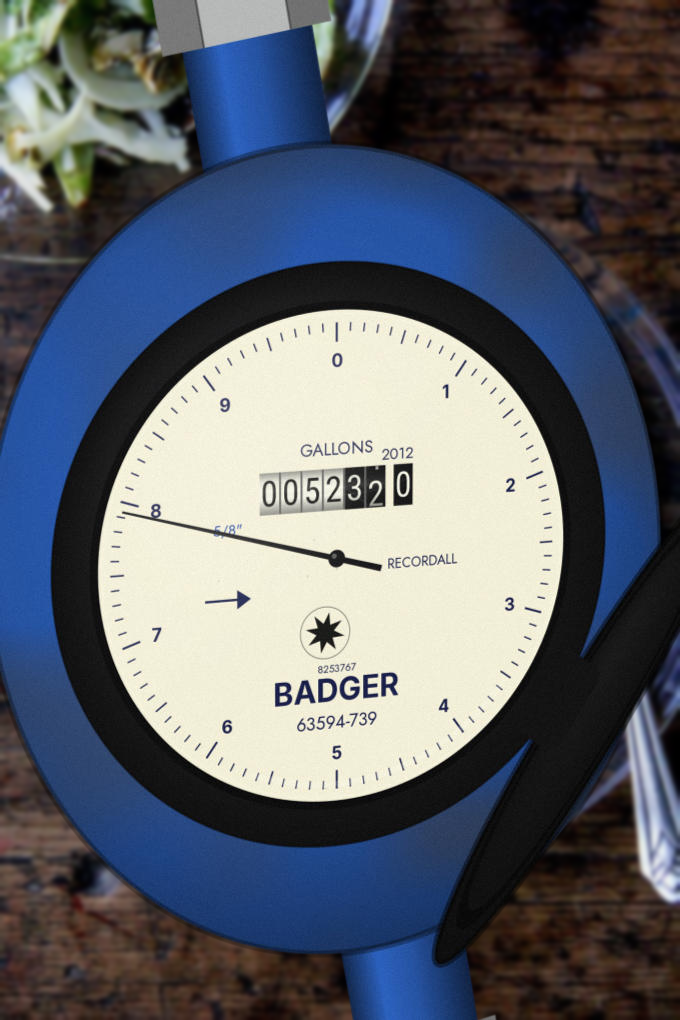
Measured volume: 52317.9 gal
